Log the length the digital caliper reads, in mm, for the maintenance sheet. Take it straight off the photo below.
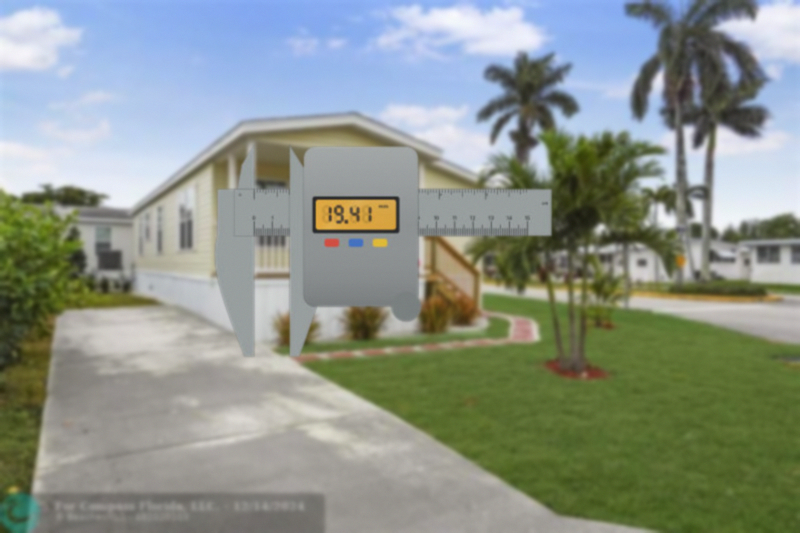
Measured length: 19.41 mm
